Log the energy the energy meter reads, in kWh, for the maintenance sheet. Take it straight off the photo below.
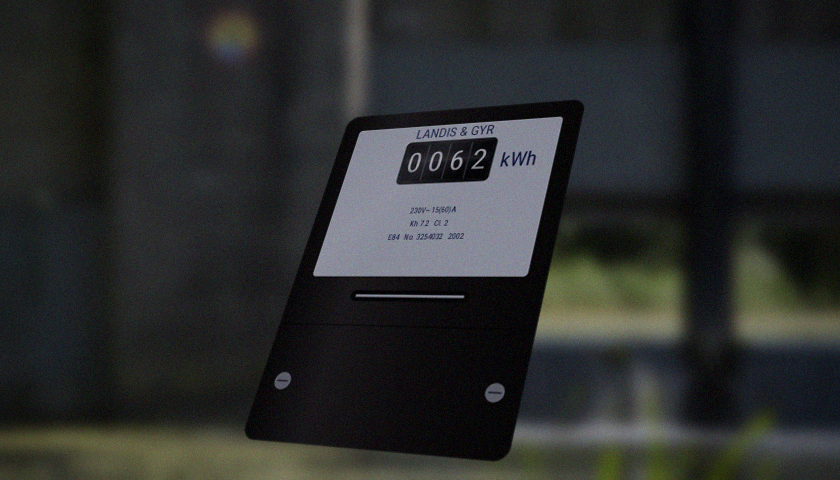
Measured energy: 62 kWh
